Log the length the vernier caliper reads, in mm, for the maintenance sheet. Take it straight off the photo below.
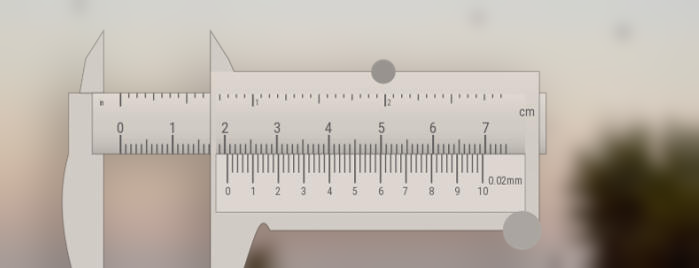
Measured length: 20.5 mm
